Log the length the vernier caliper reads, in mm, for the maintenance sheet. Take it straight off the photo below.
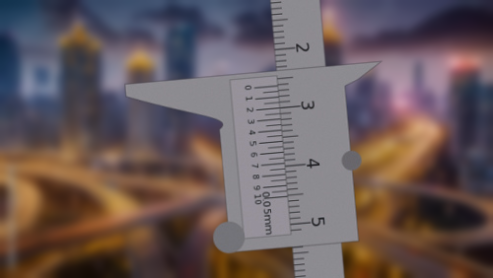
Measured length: 26.2 mm
